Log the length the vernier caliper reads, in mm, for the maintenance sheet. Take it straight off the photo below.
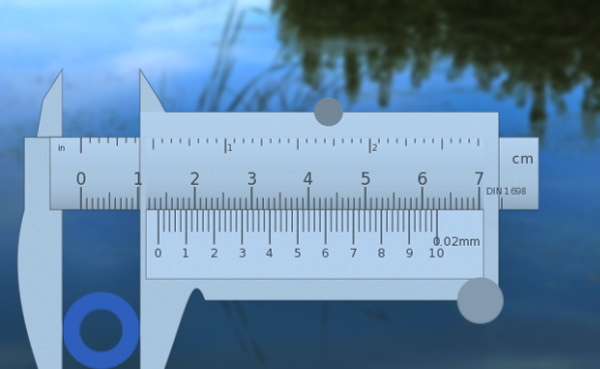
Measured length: 13.6 mm
